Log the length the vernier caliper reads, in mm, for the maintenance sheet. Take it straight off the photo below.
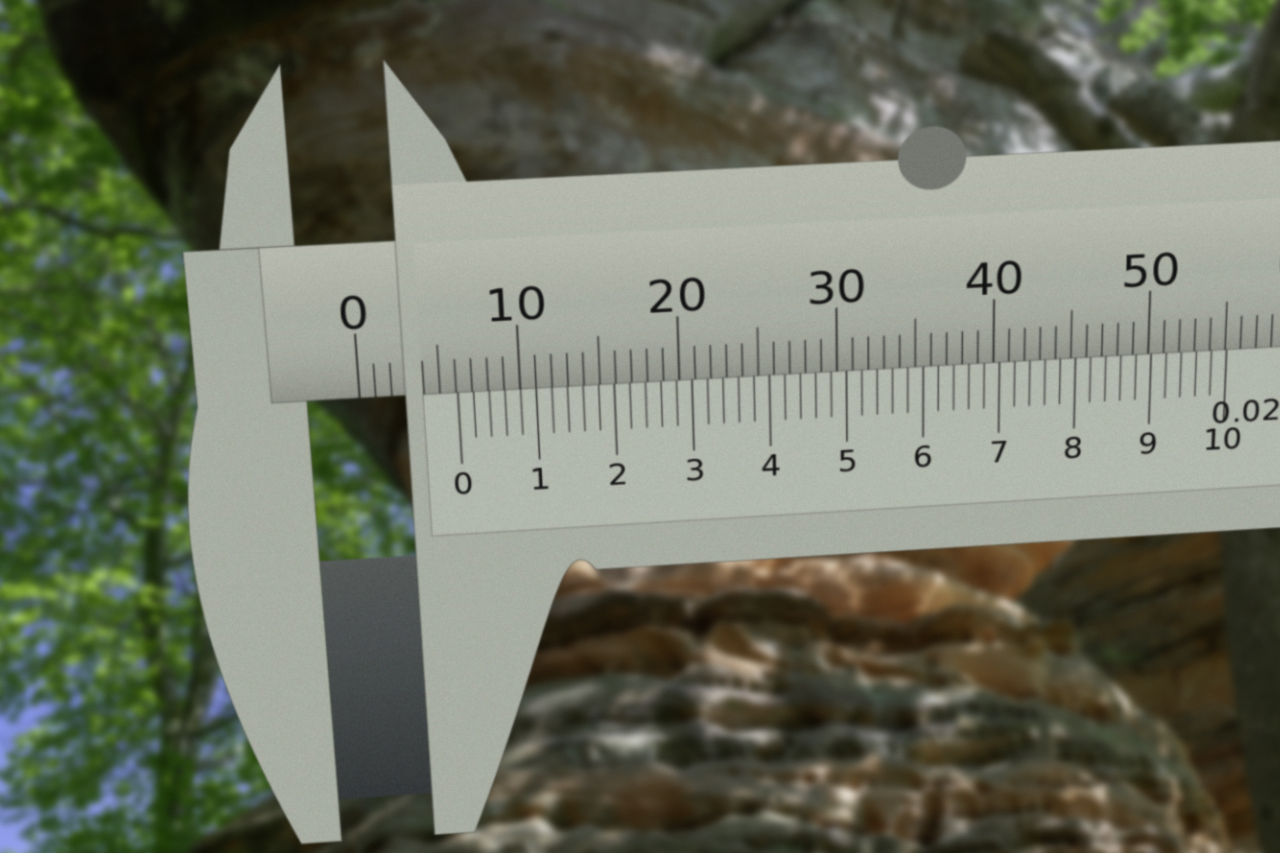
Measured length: 6.1 mm
